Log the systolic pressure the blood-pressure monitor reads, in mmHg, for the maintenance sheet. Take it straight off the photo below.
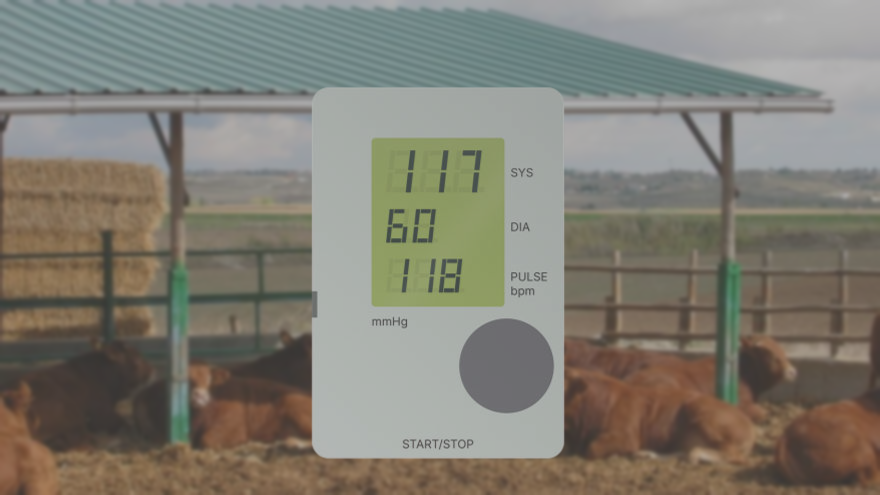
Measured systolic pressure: 117 mmHg
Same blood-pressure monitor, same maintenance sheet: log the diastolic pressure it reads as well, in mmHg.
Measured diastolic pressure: 60 mmHg
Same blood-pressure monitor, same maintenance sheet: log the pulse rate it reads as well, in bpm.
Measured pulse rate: 118 bpm
